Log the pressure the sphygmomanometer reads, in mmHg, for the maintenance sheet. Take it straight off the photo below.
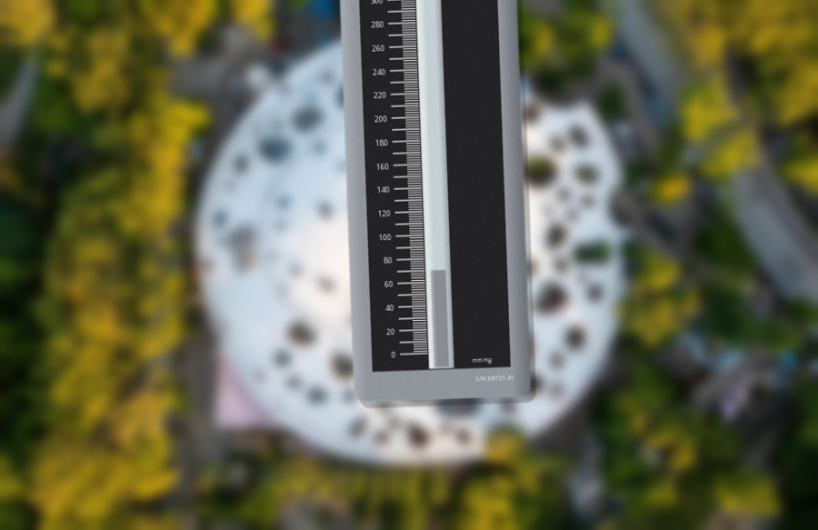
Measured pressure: 70 mmHg
